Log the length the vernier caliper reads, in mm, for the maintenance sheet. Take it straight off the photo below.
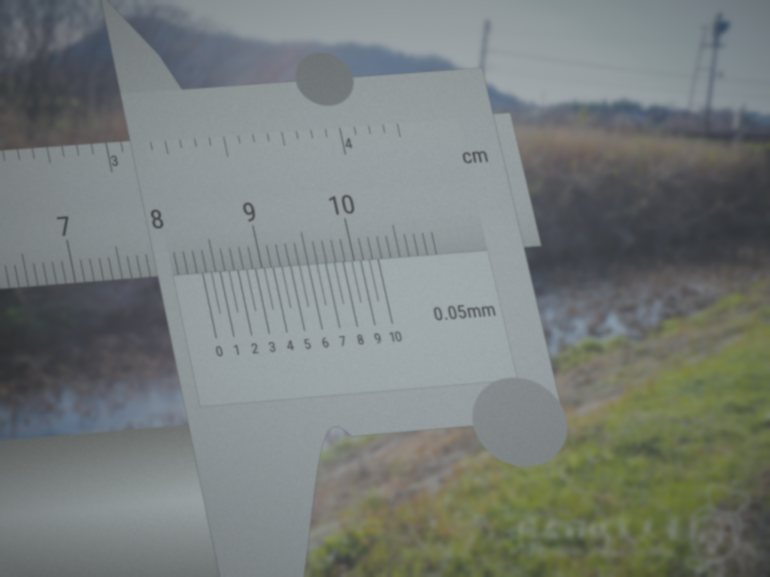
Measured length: 83.6 mm
